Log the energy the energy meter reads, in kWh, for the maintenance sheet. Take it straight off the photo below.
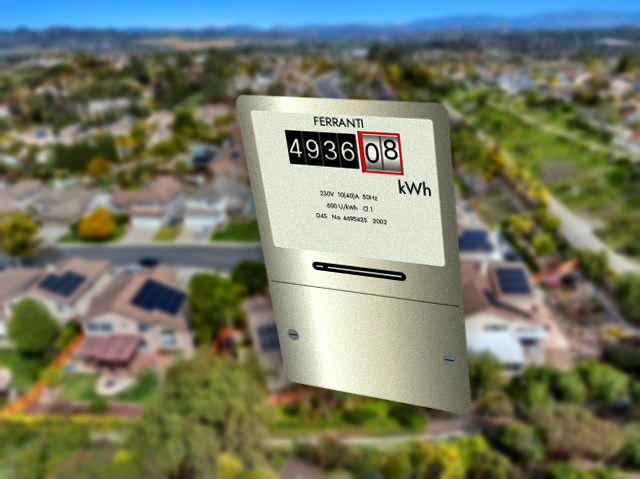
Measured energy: 4936.08 kWh
